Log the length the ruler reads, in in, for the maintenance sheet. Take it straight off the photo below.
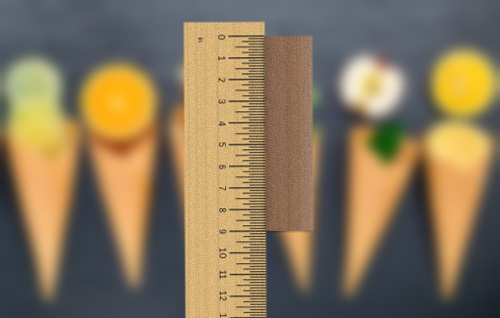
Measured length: 9 in
